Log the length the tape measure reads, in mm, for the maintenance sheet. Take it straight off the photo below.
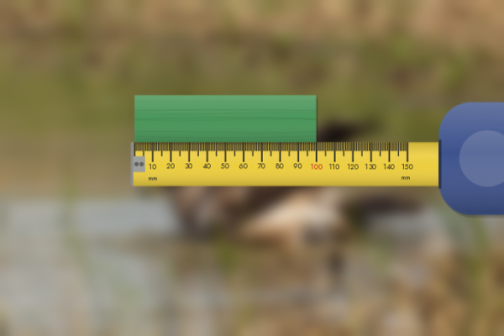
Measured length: 100 mm
